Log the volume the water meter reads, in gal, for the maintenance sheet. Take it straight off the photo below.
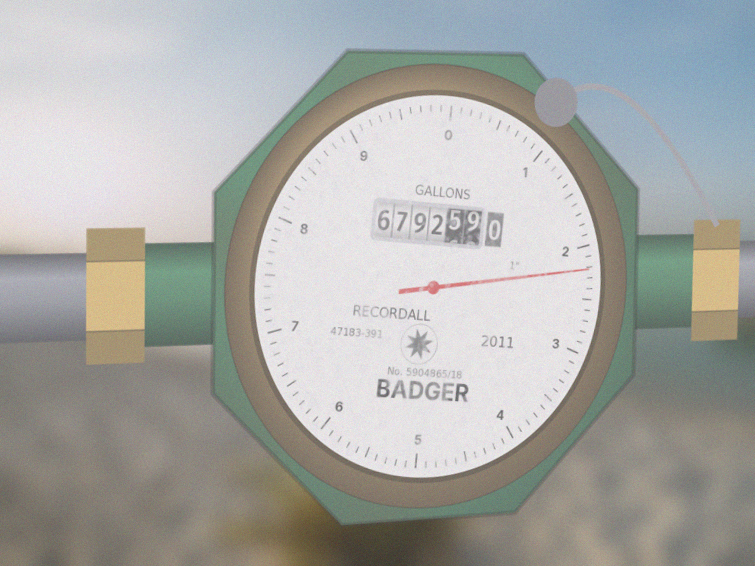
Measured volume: 6792592.2 gal
